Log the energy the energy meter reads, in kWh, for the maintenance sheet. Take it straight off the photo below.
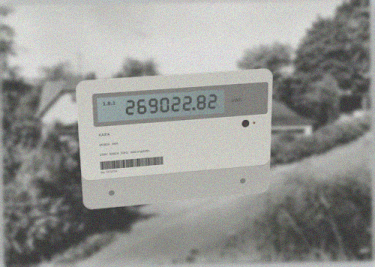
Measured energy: 269022.82 kWh
